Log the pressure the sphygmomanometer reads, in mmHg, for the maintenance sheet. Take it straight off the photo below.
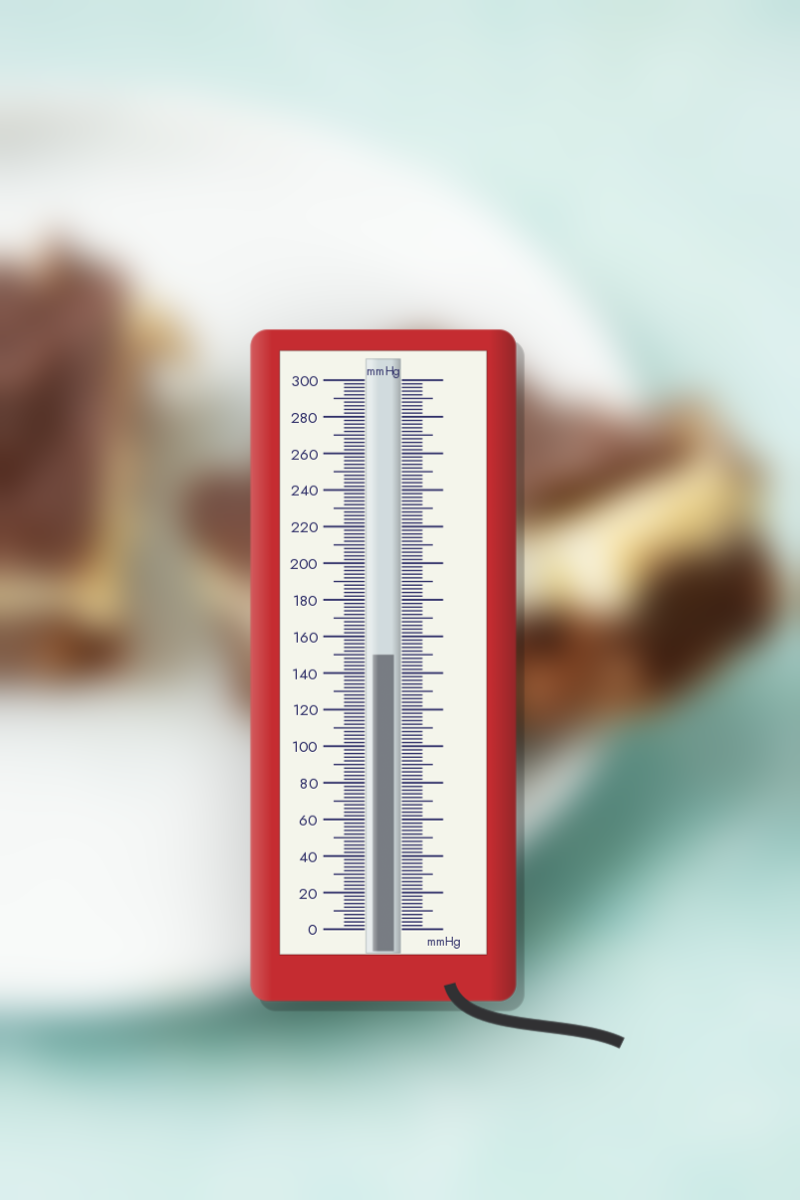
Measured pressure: 150 mmHg
